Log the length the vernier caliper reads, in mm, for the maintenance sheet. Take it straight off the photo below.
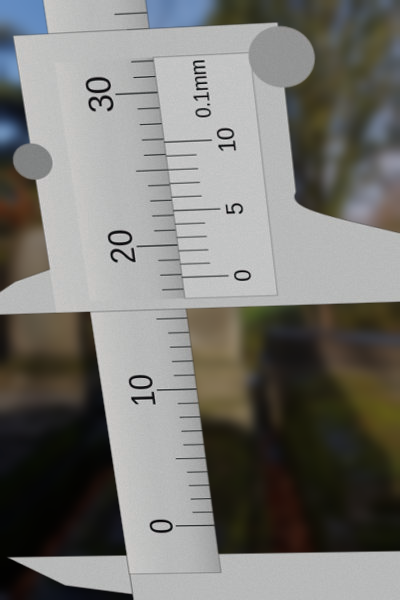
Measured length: 17.8 mm
